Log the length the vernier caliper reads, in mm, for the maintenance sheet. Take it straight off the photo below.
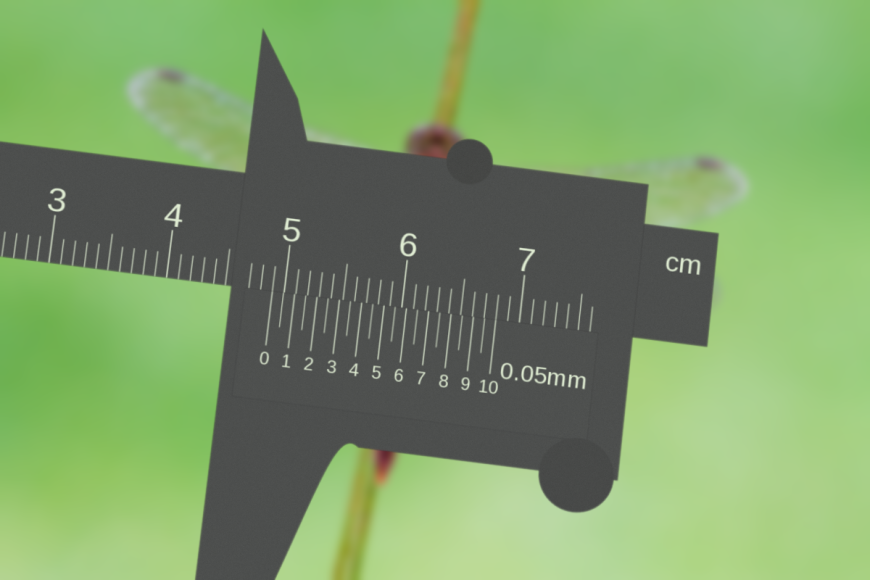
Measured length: 49.0 mm
